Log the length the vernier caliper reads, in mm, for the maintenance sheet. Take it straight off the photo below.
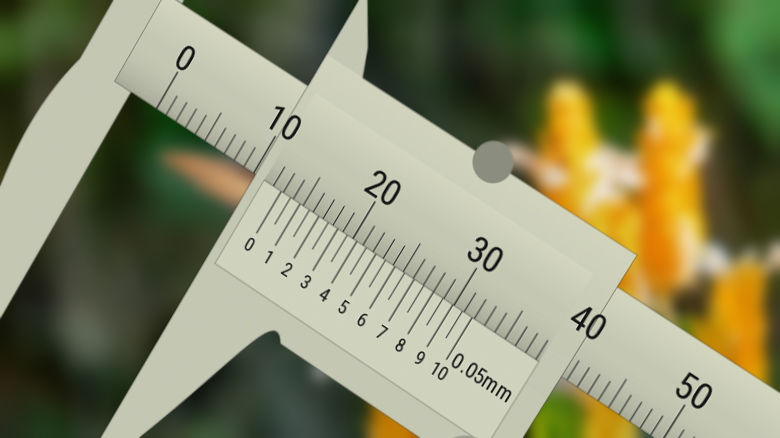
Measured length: 12.8 mm
